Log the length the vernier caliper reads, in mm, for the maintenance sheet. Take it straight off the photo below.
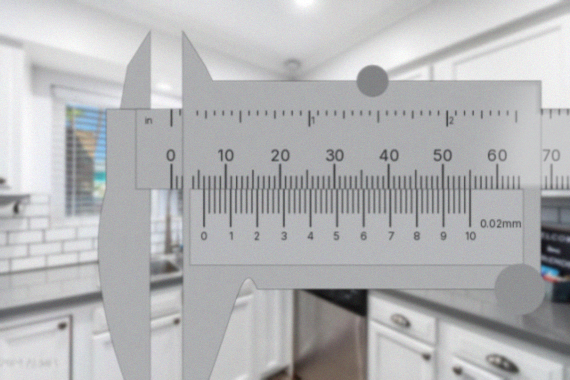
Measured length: 6.0 mm
